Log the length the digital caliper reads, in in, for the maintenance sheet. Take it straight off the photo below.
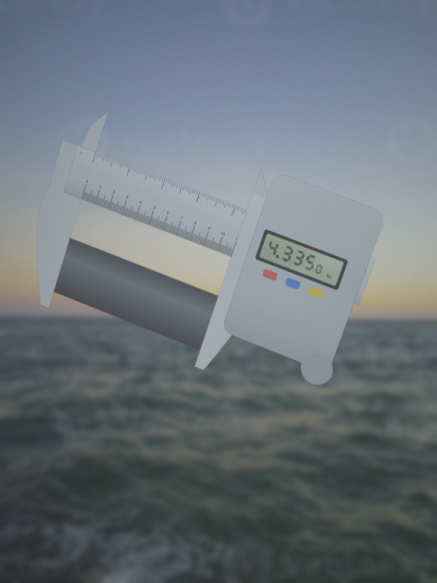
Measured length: 4.3350 in
